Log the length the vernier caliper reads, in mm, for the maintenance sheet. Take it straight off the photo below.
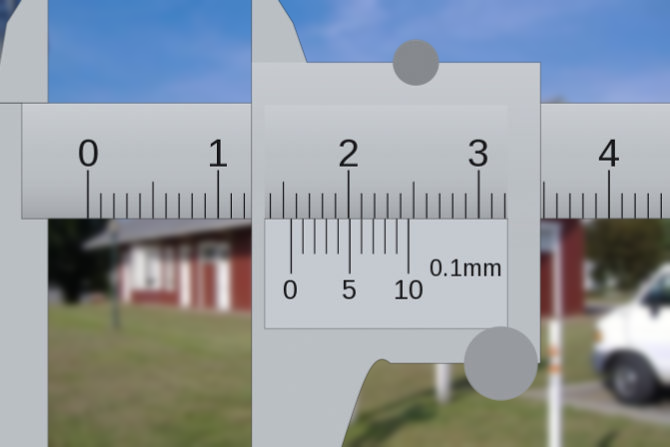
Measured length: 15.6 mm
